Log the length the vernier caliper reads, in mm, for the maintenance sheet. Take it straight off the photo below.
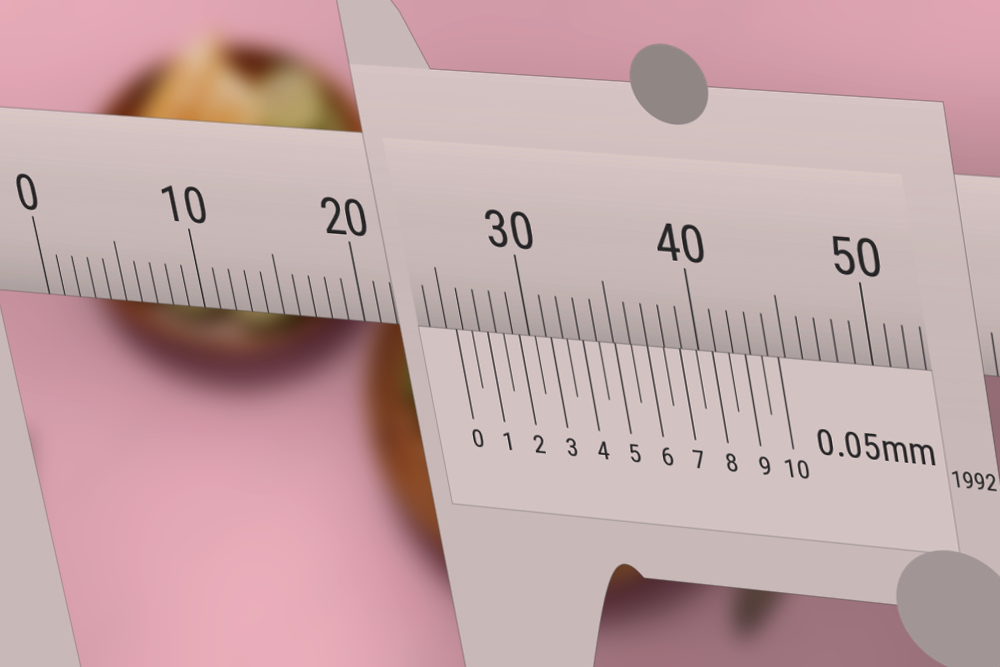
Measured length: 25.6 mm
